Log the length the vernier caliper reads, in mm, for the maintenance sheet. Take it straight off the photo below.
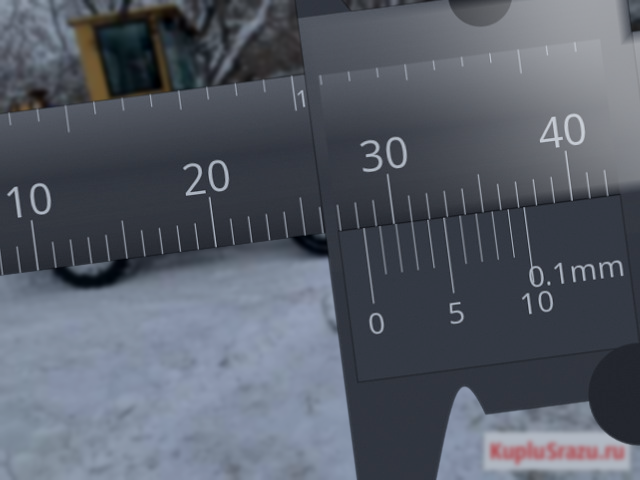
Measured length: 28.3 mm
